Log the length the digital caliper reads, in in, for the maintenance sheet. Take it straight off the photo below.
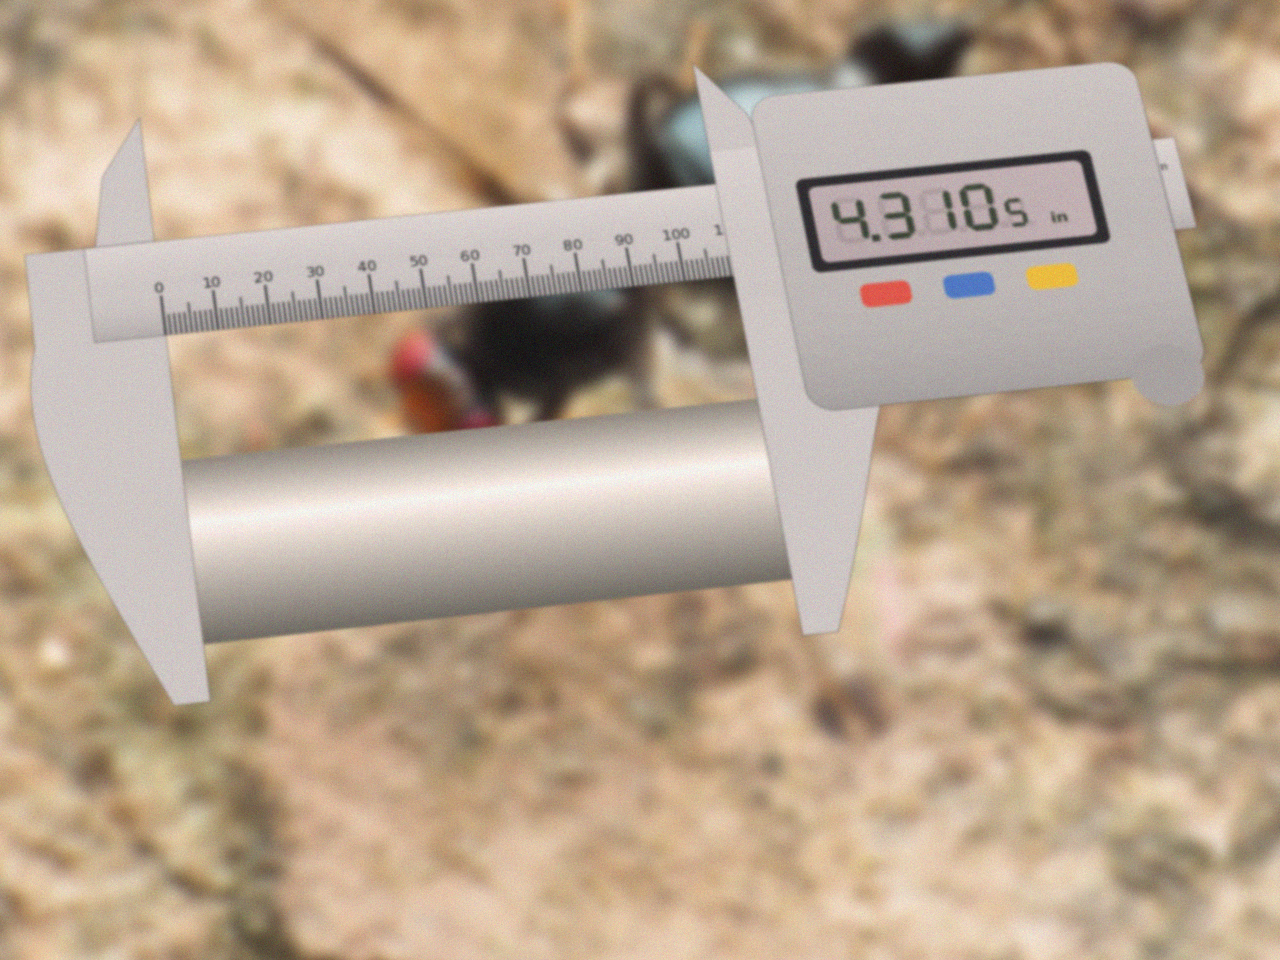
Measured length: 4.3105 in
